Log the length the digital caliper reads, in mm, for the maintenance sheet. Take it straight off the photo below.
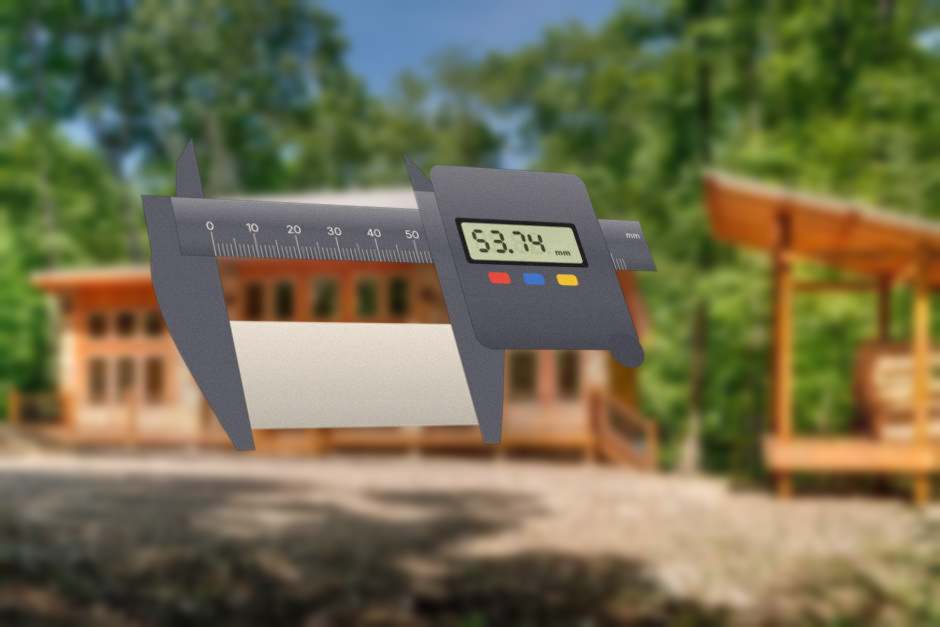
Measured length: 53.74 mm
